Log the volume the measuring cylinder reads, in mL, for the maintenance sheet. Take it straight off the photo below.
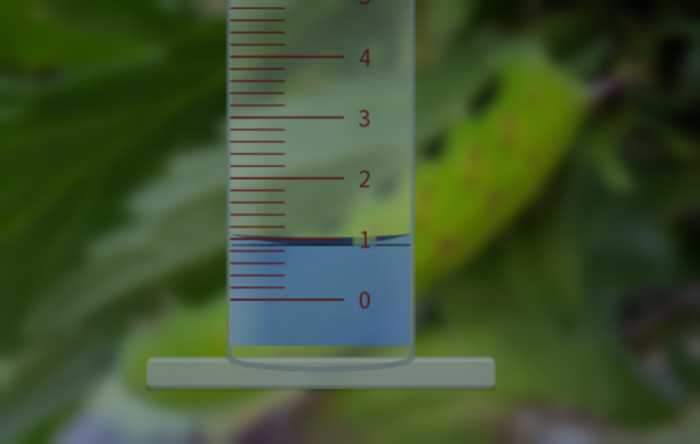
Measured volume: 0.9 mL
